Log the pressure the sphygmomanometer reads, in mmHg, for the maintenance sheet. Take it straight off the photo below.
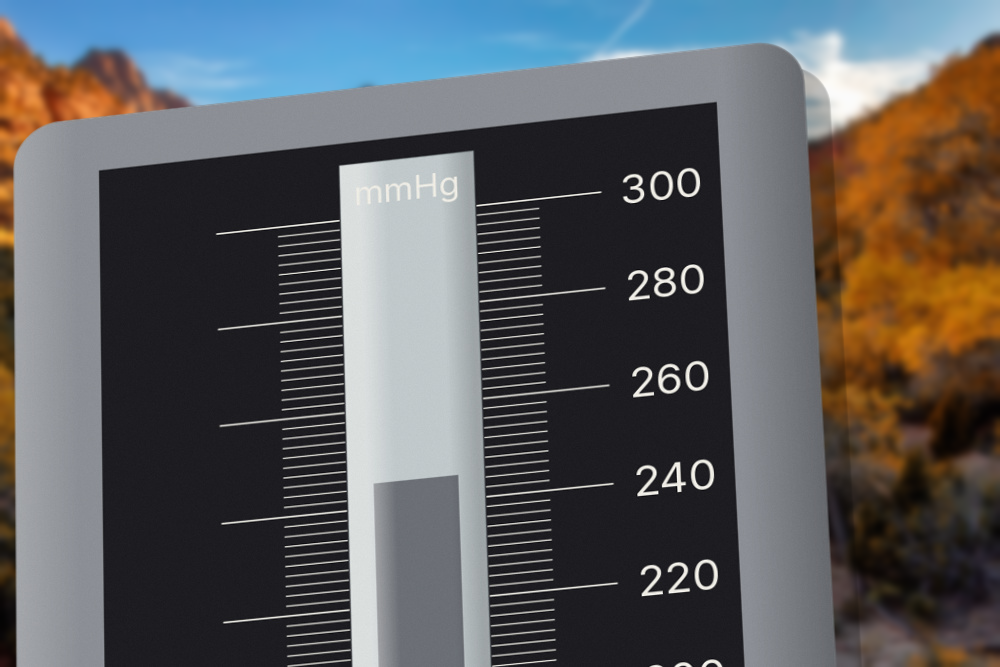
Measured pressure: 245 mmHg
